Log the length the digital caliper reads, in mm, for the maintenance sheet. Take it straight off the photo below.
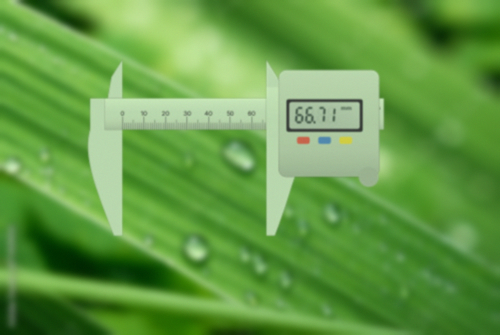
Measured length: 66.71 mm
